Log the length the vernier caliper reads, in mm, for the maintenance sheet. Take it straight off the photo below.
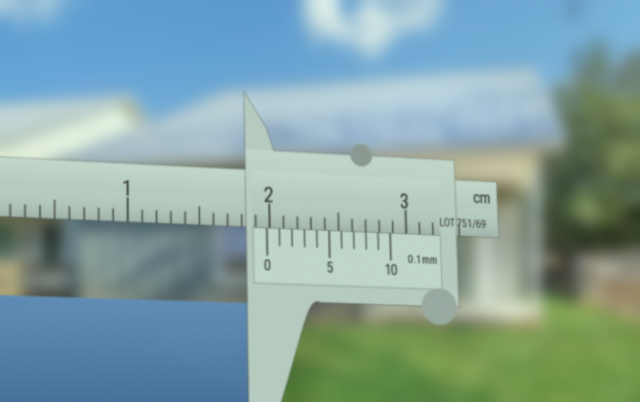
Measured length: 19.8 mm
